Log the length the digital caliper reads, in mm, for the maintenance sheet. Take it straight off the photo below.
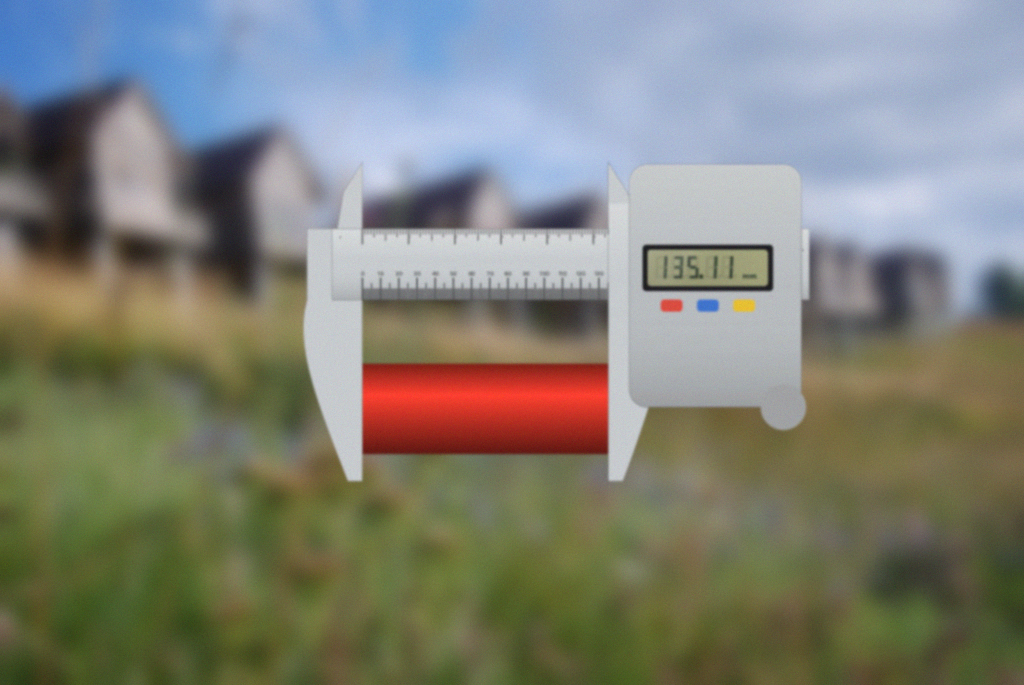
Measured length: 135.11 mm
